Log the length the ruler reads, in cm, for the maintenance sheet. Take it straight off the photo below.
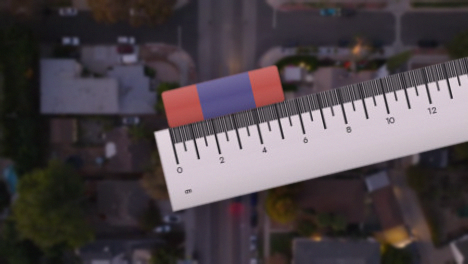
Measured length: 5.5 cm
